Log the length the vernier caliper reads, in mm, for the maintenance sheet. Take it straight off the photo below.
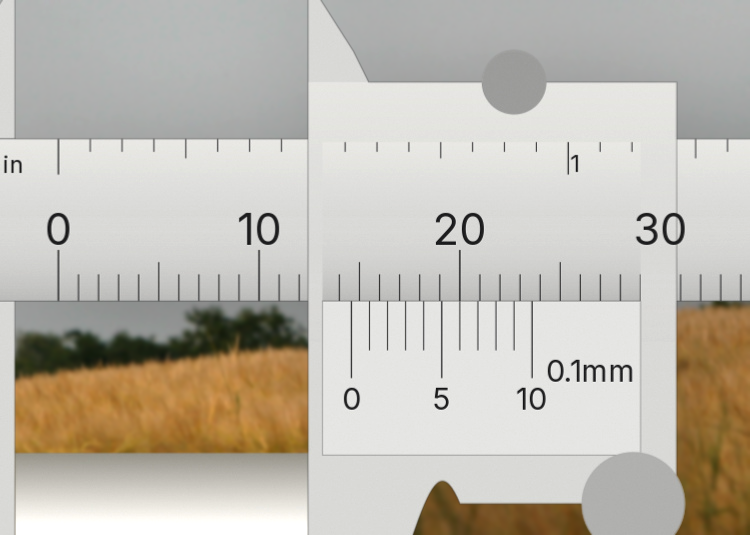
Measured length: 14.6 mm
